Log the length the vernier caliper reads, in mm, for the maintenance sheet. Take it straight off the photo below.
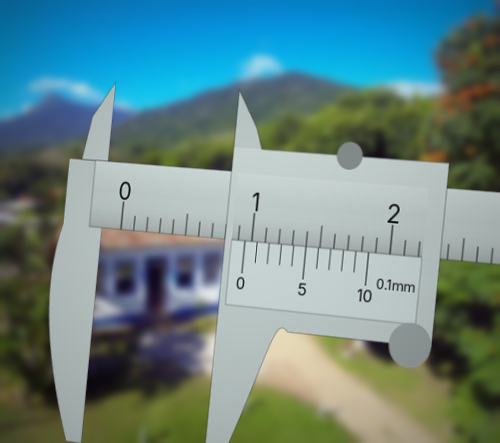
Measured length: 9.5 mm
